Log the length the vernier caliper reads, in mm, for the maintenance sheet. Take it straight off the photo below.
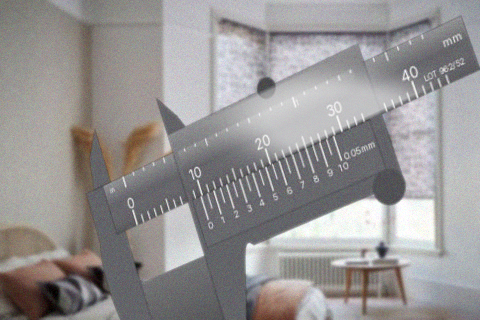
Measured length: 9.8 mm
